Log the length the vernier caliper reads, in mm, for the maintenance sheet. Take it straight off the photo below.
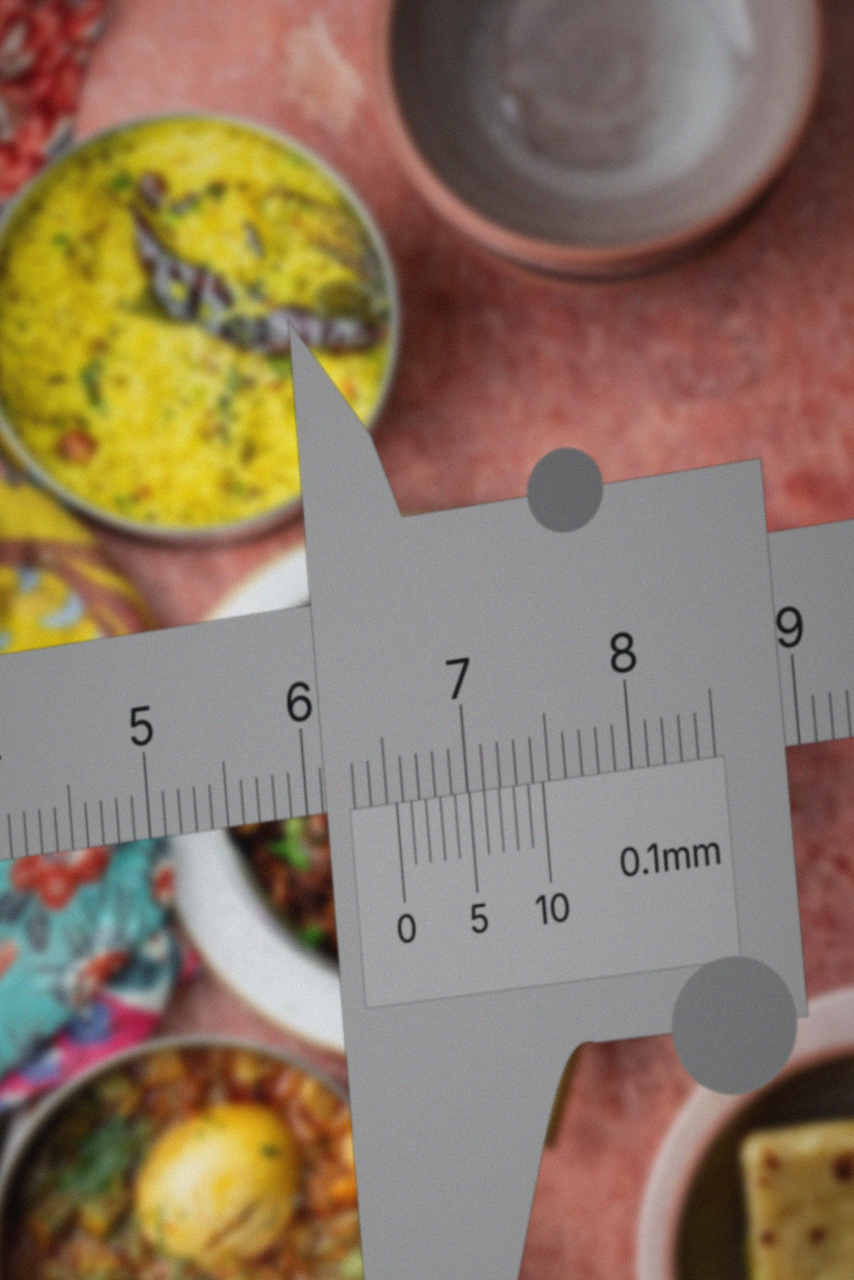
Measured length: 65.6 mm
